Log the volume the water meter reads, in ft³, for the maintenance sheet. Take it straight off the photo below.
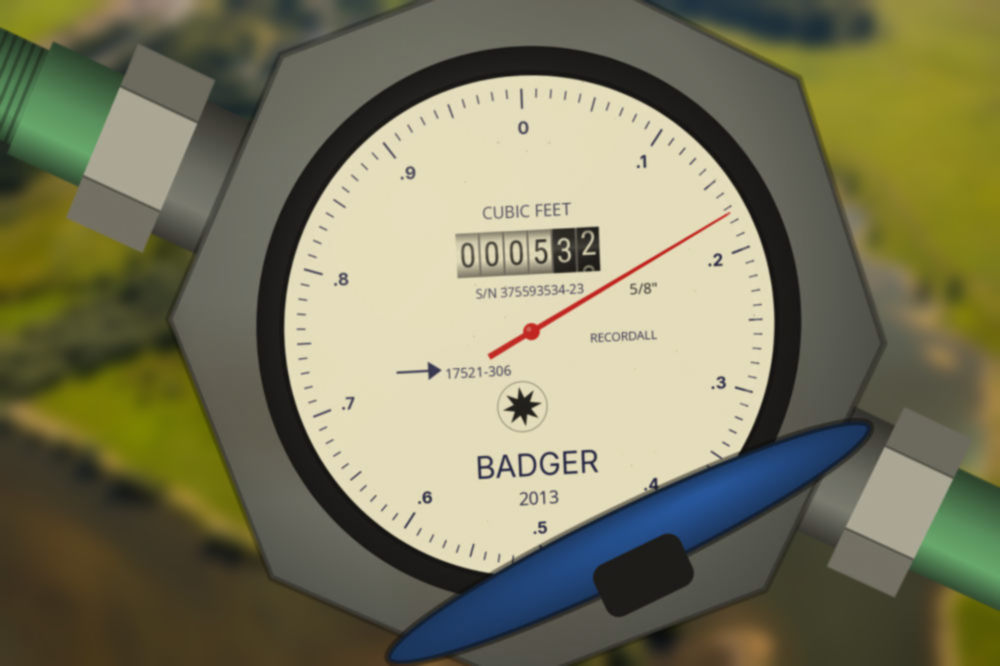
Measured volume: 532.17 ft³
